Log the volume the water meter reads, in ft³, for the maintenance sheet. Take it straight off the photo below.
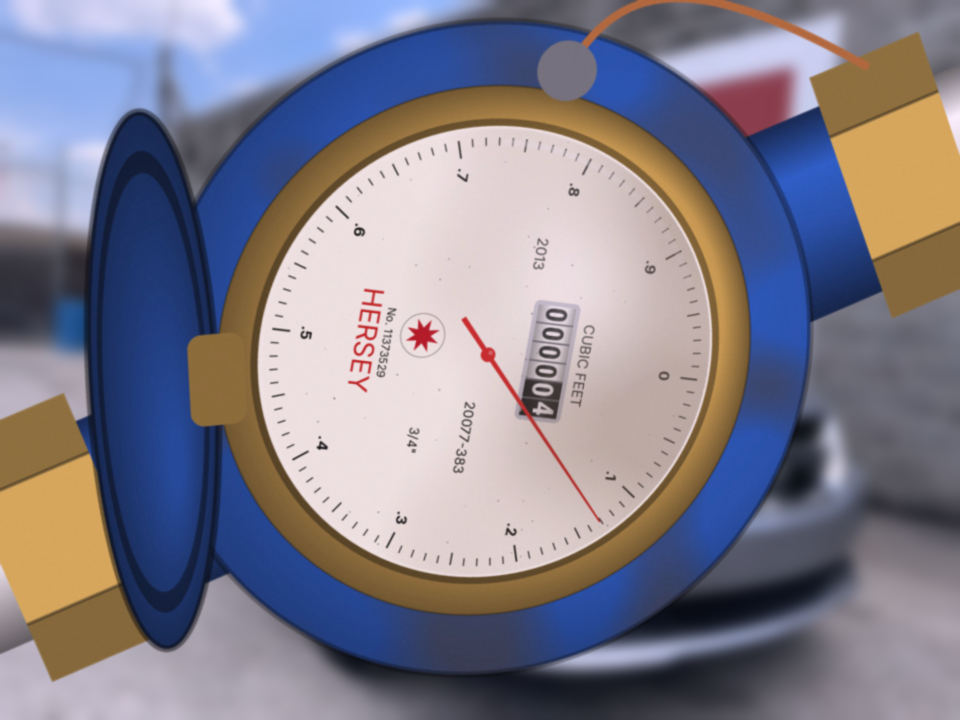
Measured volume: 4.13 ft³
